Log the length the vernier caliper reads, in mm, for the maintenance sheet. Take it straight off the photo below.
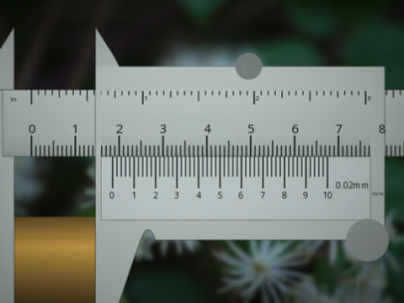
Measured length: 18.5 mm
